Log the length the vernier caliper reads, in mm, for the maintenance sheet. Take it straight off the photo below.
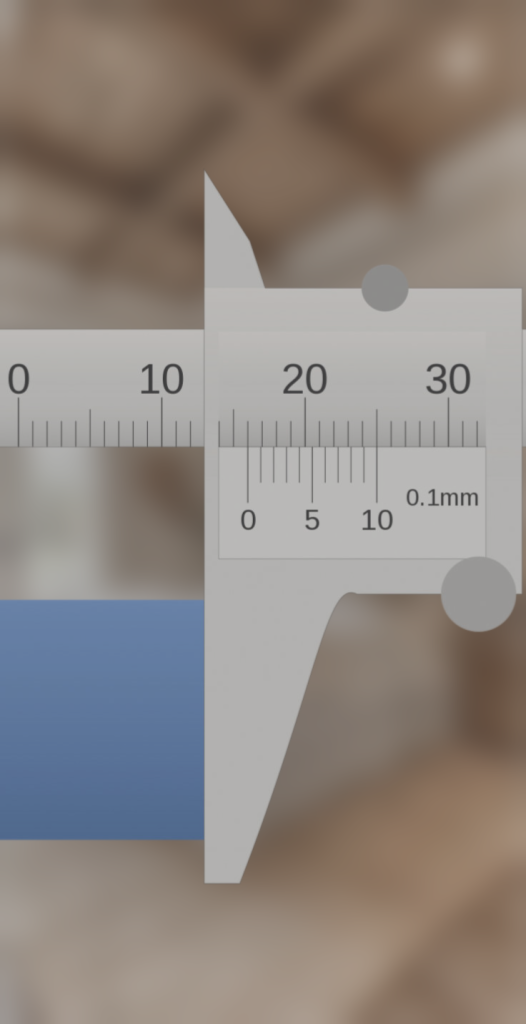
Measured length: 16.0 mm
